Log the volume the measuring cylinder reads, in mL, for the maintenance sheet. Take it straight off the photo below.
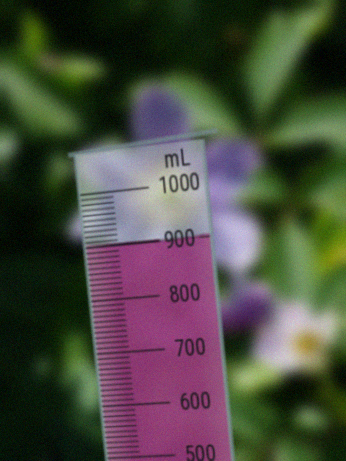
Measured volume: 900 mL
